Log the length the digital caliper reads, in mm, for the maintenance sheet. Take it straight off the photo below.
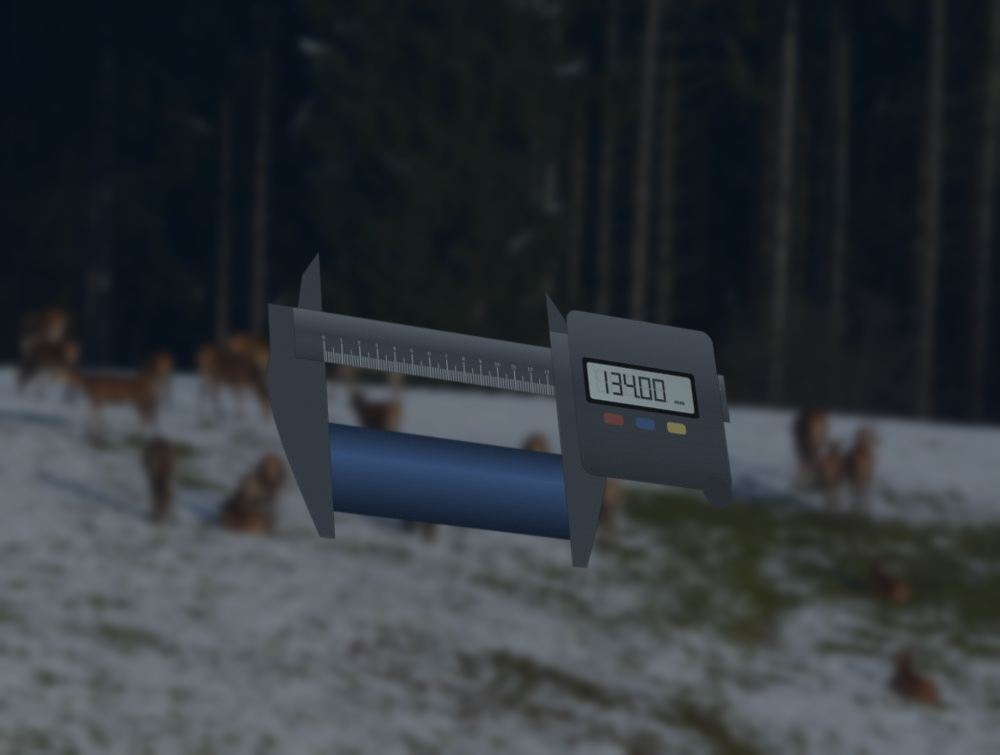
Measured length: 134.00 mm
